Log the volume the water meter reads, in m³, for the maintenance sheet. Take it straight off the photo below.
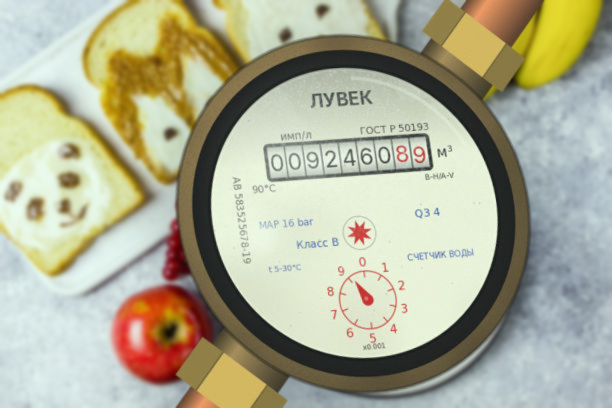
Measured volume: 92460.889 m³
